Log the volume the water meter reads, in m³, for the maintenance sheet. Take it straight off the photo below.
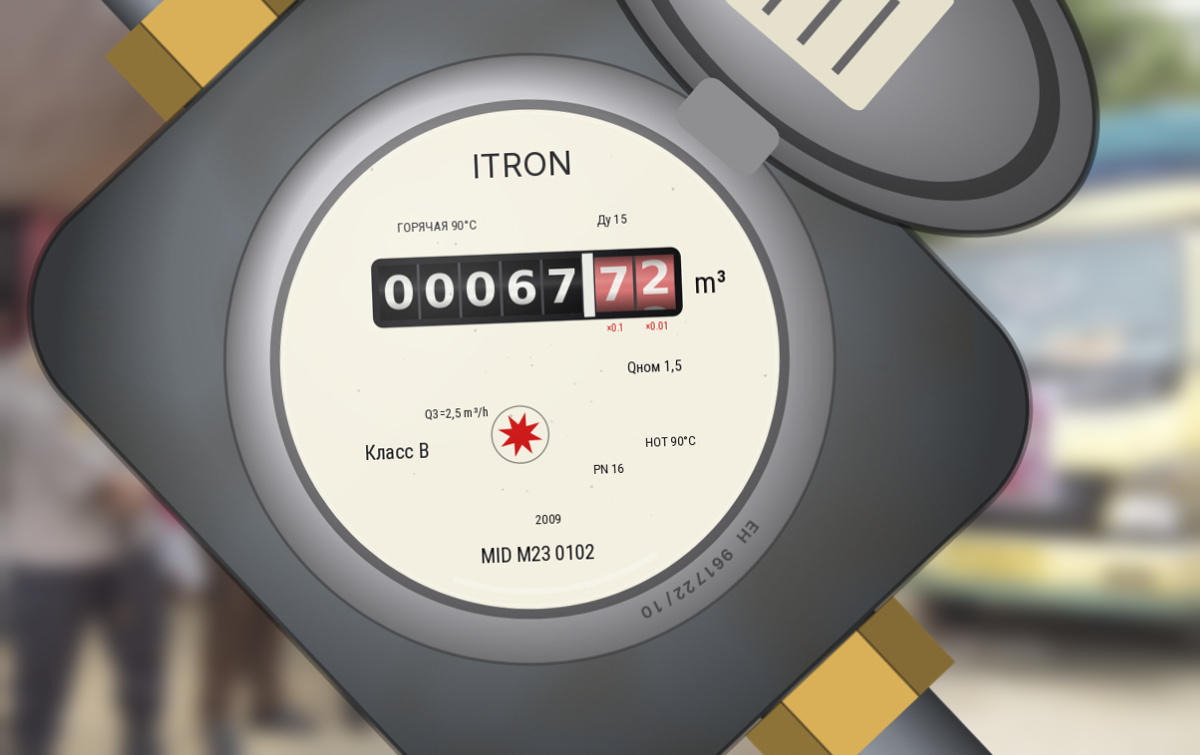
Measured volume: 67.72 m³
